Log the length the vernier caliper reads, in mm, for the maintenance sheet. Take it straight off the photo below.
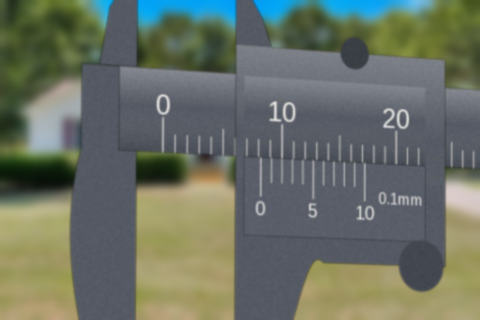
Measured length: 8.2 mm
